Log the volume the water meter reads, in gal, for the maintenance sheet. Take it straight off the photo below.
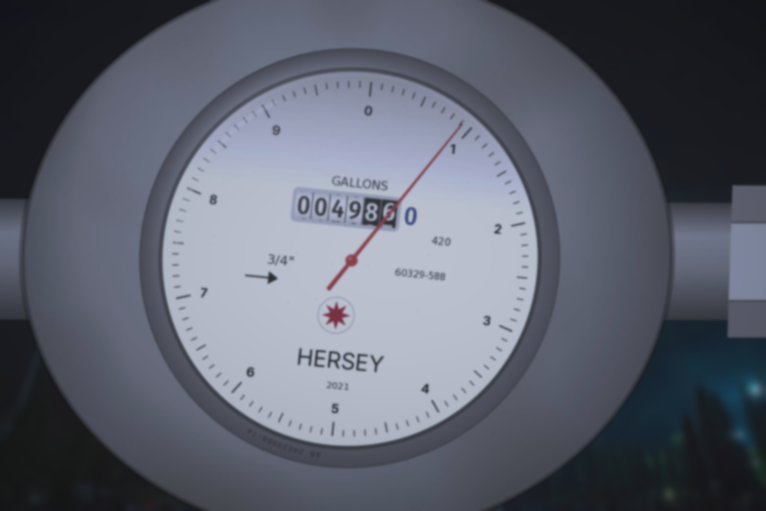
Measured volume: 49860.9 gal
